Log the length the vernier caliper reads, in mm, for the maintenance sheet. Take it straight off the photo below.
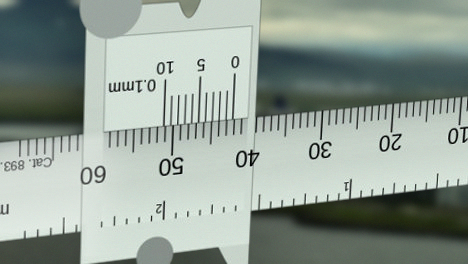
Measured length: 42.2 mm
